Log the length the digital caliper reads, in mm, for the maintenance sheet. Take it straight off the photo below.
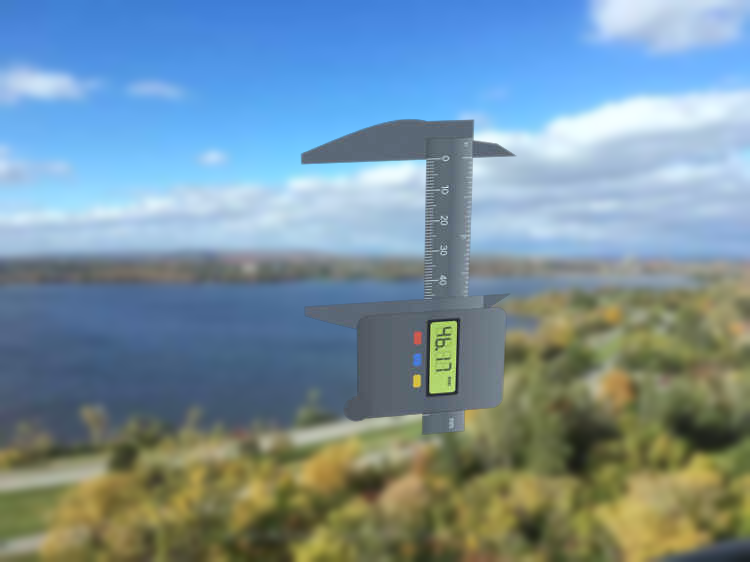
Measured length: 46.17 mm
